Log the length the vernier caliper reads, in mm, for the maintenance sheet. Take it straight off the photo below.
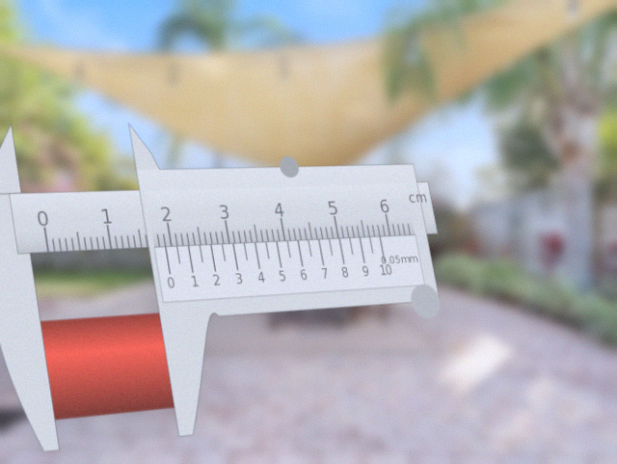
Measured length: 19.0 mm
